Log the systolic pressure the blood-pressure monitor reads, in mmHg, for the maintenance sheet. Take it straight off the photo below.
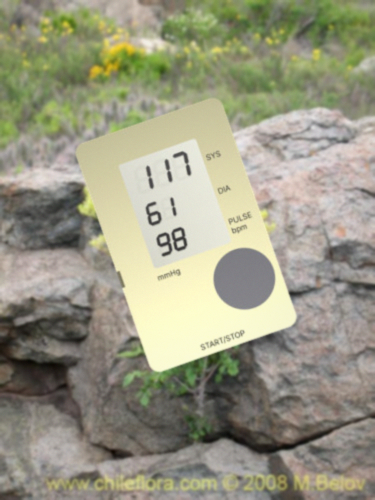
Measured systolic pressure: 117 mmHg
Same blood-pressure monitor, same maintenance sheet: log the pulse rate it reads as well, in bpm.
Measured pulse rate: 98 bpm
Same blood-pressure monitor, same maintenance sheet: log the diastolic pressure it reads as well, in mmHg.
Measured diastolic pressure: 61 mmHg
